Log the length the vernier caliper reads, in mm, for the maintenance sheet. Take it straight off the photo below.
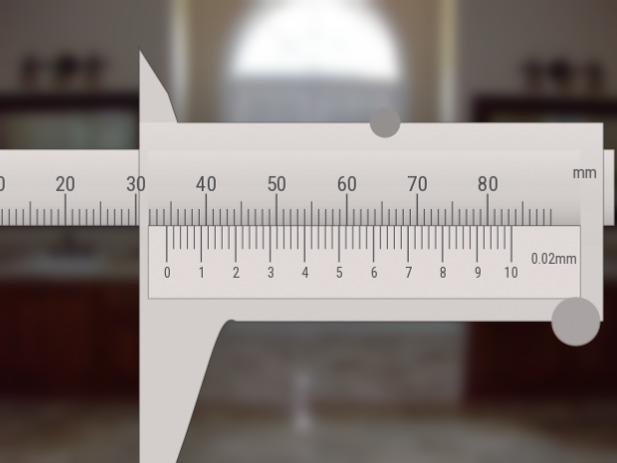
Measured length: 34.4 mm
